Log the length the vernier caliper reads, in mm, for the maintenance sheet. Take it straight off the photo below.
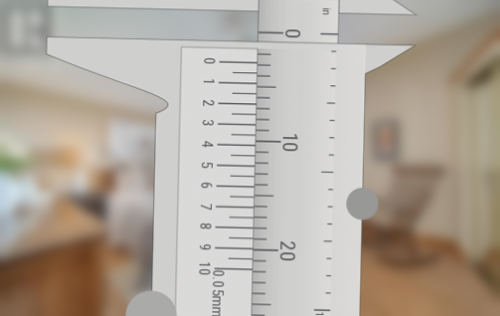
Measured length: 2.8 mm
